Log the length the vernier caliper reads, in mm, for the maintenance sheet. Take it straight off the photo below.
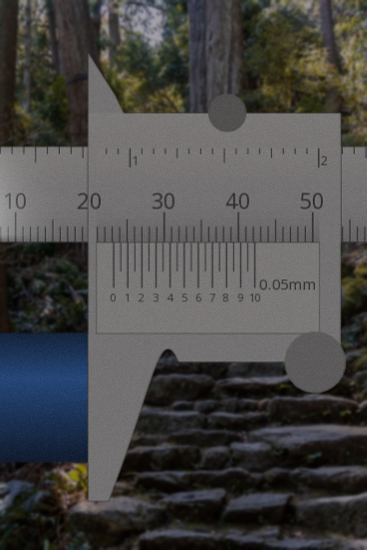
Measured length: 23.2 mm
